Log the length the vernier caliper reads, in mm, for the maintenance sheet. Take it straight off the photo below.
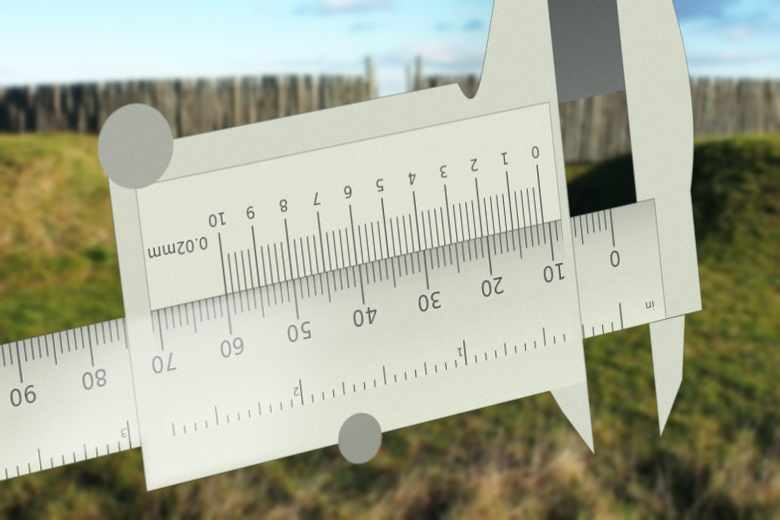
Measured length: 11.0 mm
